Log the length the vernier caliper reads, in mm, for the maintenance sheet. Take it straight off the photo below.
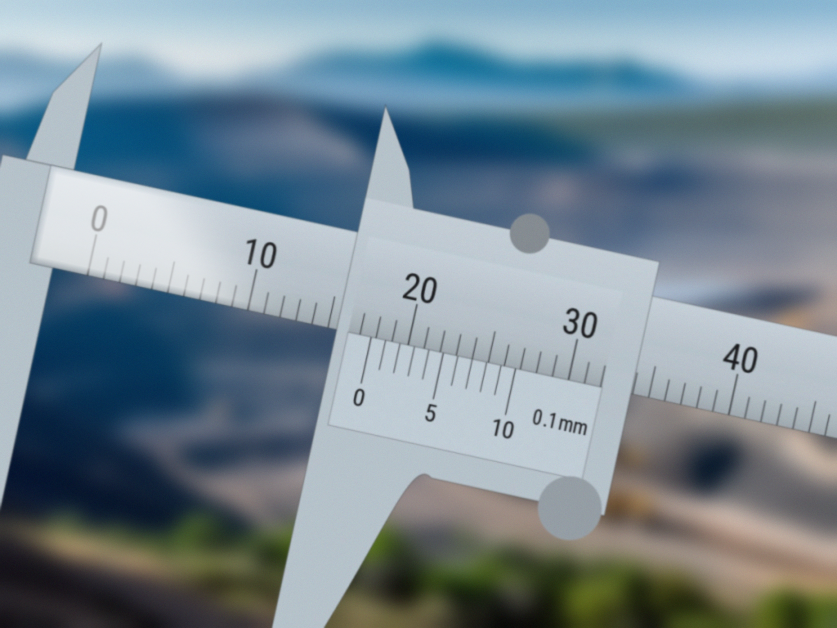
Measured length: 17.7 mm
